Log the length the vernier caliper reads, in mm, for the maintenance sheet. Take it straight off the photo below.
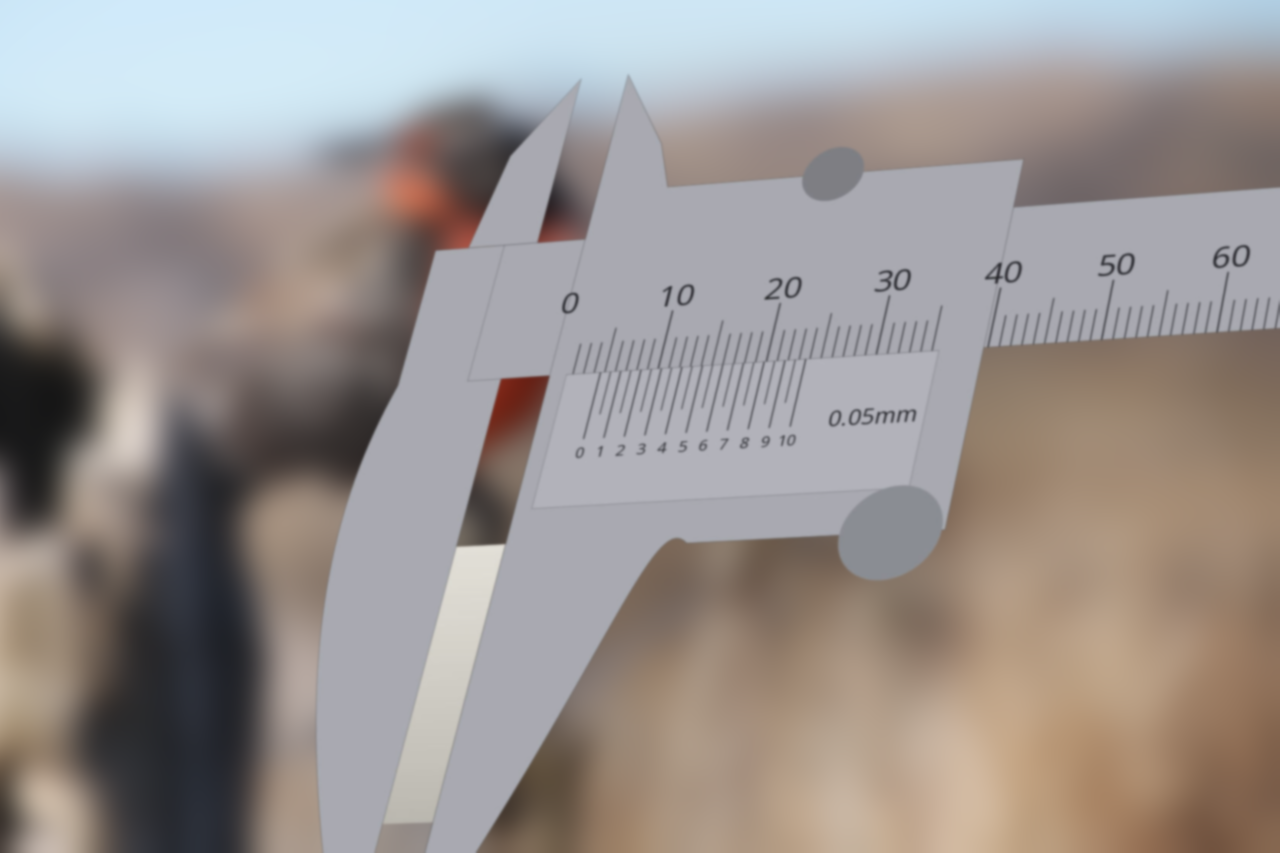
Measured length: 4.6 mm
